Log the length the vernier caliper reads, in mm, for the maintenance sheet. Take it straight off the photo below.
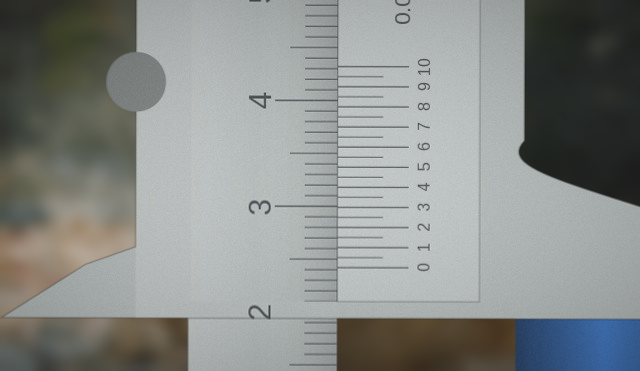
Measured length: 24.2 mm
